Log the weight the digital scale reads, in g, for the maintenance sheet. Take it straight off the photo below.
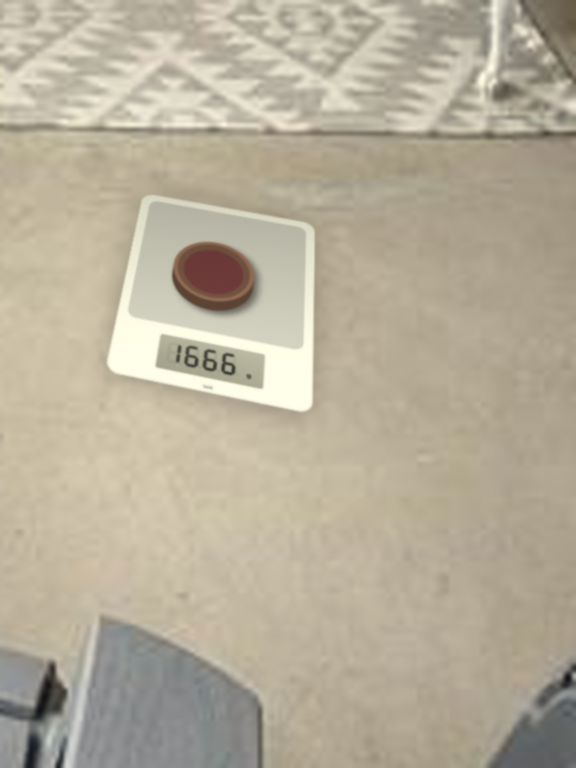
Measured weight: 1666 g
